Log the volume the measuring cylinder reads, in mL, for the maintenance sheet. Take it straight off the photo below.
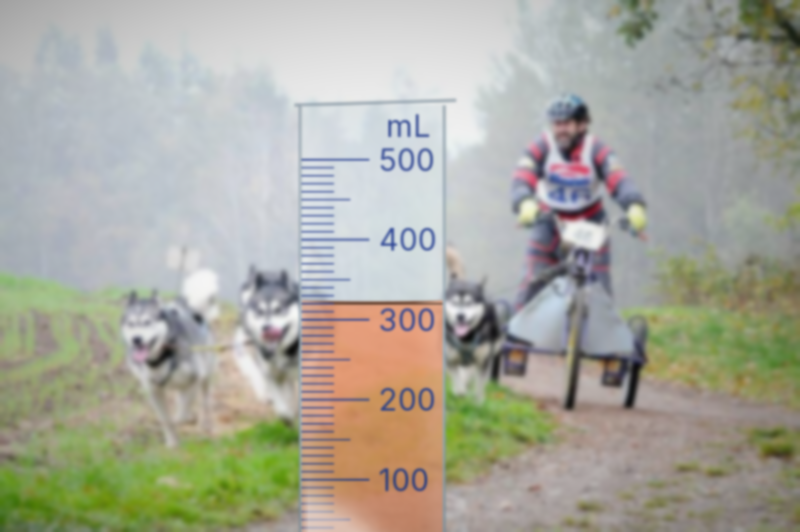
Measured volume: 320 mL
